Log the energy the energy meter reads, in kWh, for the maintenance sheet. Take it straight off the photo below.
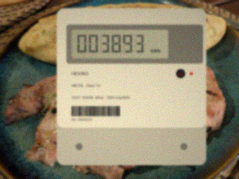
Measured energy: 3893 kWh
